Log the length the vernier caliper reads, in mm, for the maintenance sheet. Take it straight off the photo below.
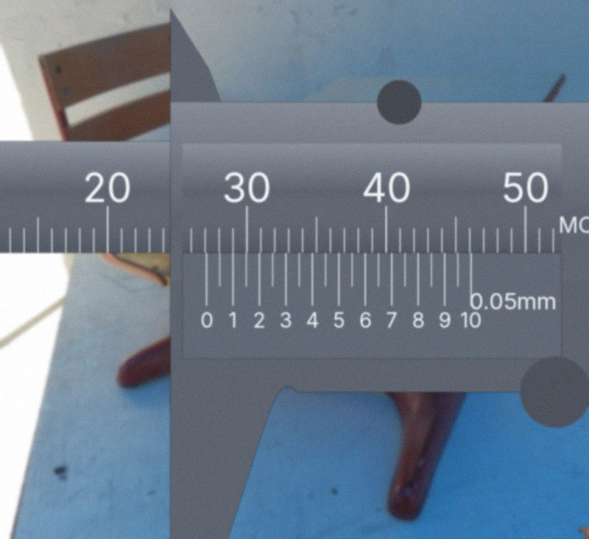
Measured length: 27.1 mm
